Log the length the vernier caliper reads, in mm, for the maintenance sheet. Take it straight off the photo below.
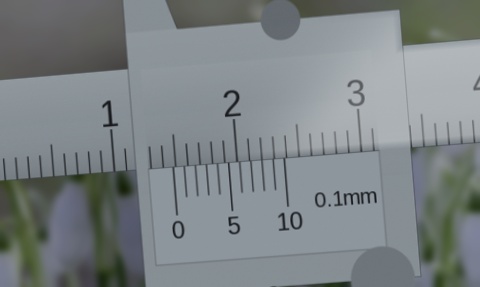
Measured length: 14.8 mm
